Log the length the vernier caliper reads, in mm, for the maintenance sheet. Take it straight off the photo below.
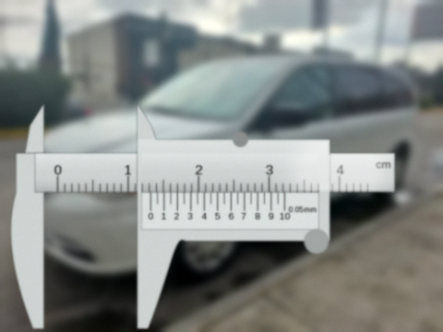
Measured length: 13.2 mm
